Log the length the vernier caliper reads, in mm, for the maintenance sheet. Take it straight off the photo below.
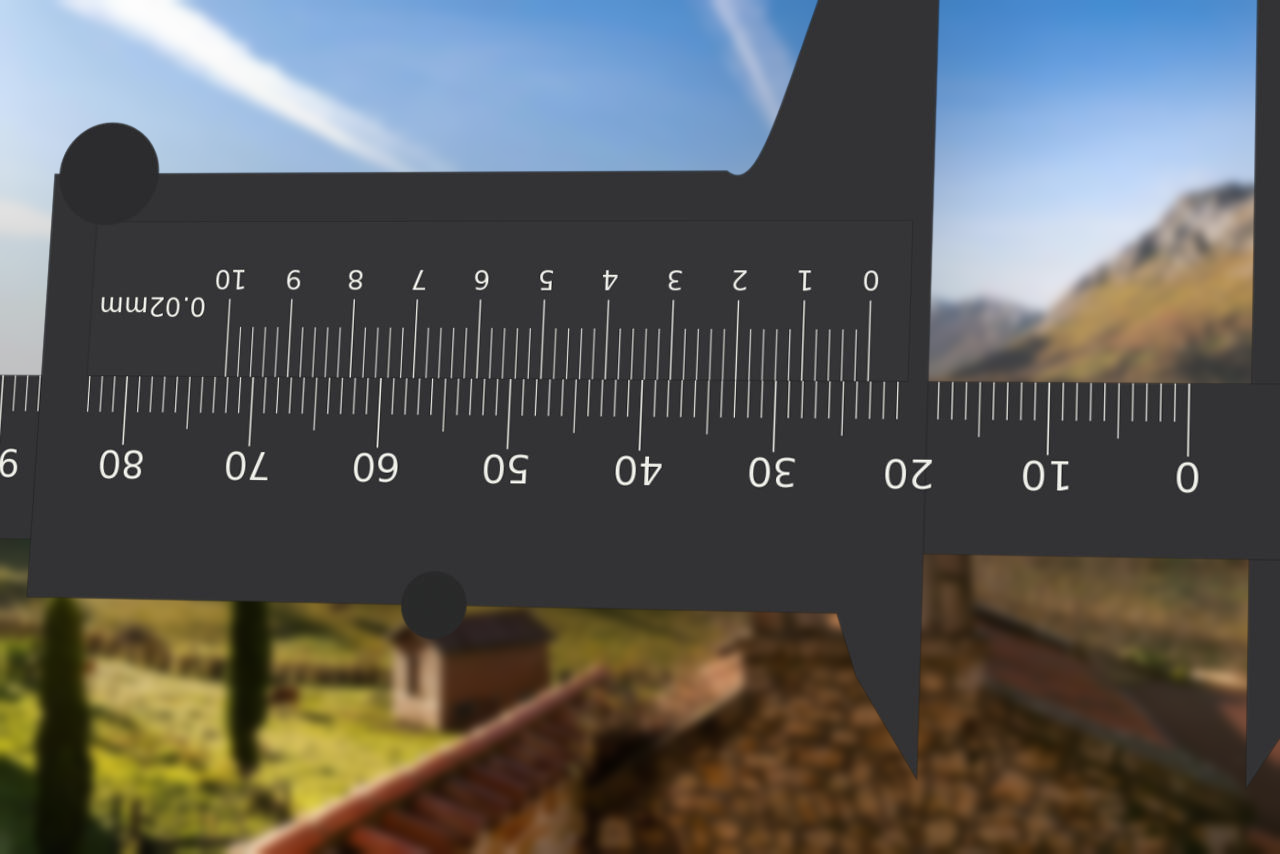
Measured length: 23.2 mm
